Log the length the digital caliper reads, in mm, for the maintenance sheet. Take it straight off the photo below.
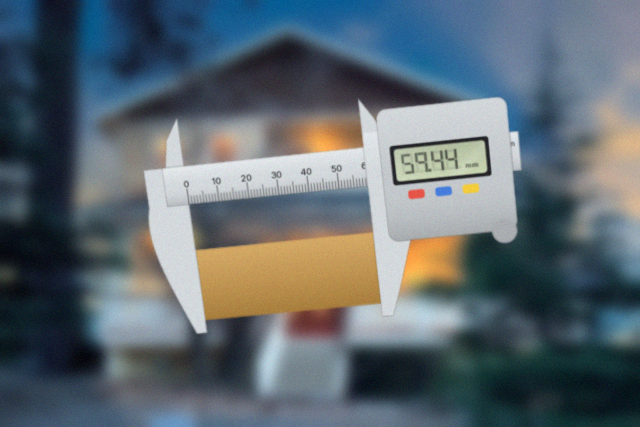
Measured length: 59.44 mm
